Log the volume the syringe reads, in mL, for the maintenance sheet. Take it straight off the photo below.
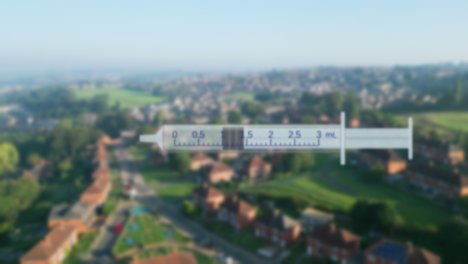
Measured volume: 1 mL
